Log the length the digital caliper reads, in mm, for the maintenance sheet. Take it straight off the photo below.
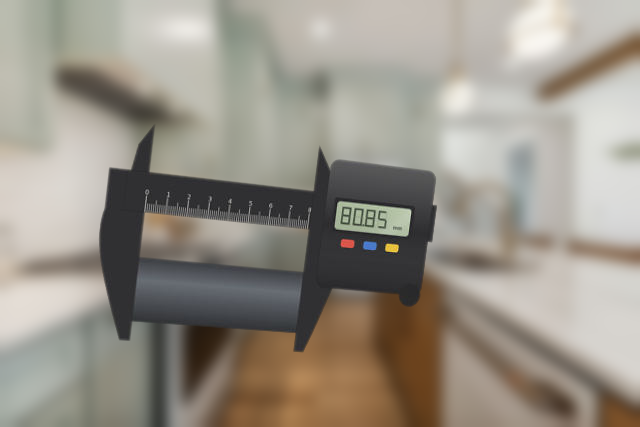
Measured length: 80.85 mm
